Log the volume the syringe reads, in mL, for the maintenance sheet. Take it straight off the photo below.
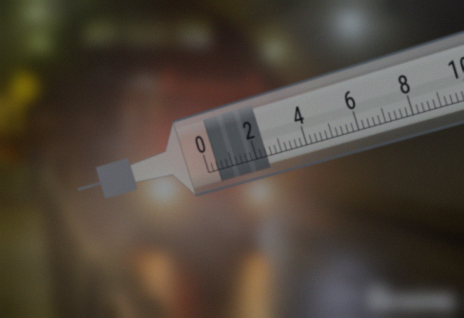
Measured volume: 0.4 mL
